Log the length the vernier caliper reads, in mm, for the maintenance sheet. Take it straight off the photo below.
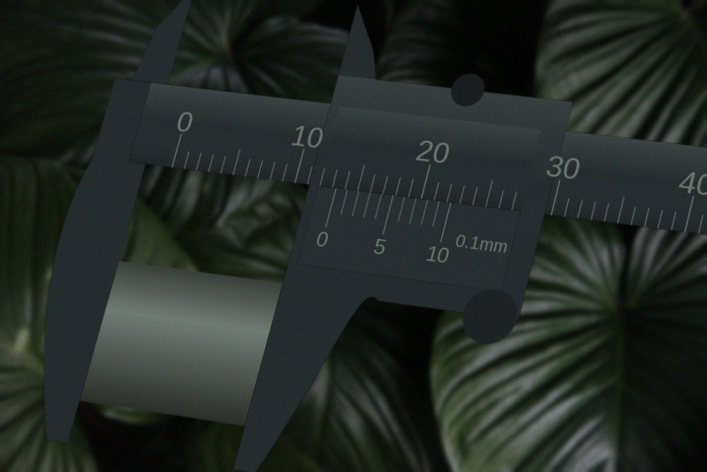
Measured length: 13.3 mm
